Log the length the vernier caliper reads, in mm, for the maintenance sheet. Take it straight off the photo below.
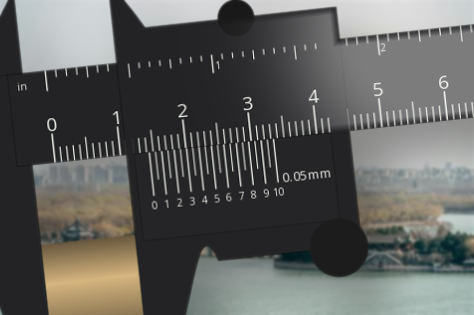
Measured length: 14.4 mm
